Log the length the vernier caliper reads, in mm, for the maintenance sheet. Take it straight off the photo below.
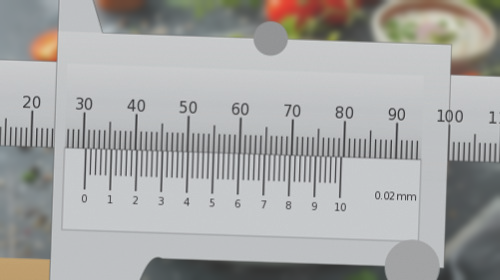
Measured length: 30.5 mm
